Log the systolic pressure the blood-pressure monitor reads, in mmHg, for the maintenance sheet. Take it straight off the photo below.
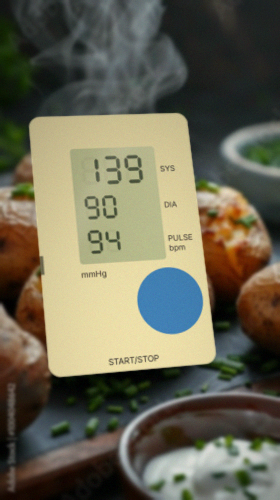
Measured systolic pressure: 139 mmHg
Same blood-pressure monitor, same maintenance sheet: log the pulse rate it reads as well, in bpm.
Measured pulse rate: 94 bpm
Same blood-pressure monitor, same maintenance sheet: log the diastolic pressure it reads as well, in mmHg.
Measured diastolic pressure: 90 mmHg
